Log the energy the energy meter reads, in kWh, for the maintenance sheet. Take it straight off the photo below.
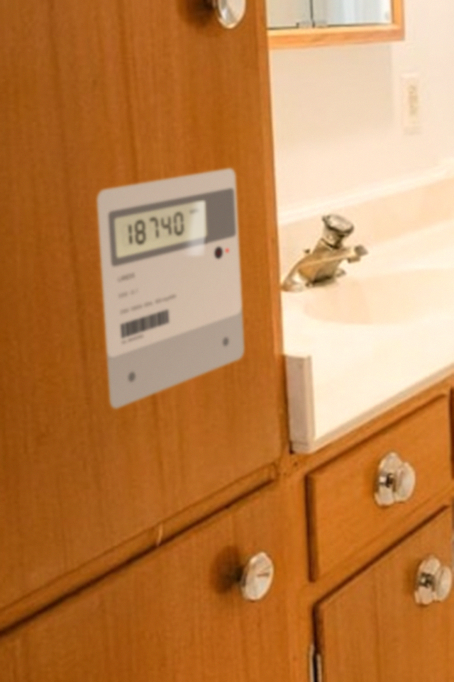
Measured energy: 18740 kWh
